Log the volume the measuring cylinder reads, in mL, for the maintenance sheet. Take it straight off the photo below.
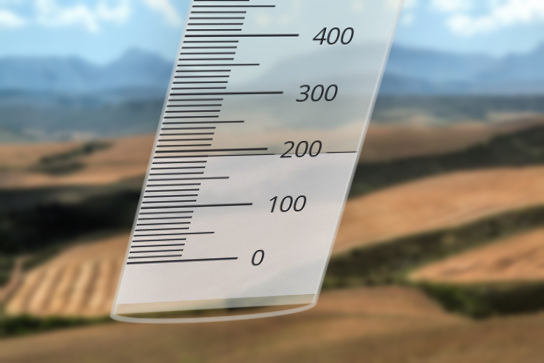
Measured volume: 190 mL
